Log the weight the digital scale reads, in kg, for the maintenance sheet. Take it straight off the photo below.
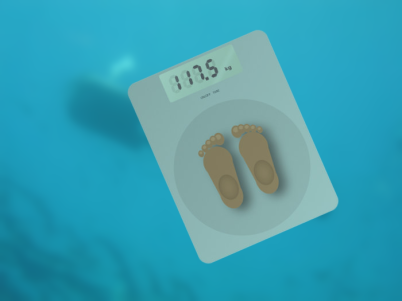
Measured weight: 117.5 kg
